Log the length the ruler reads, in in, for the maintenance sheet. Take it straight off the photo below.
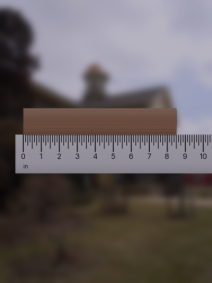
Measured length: 8.5 in
